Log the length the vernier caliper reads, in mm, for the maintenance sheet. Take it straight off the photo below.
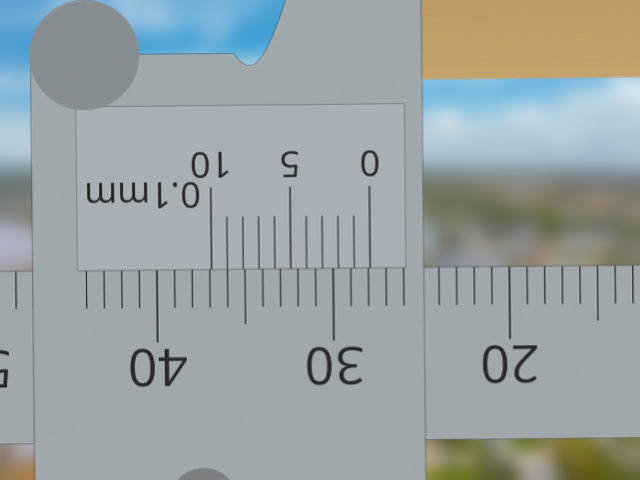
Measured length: 27.9 mm
